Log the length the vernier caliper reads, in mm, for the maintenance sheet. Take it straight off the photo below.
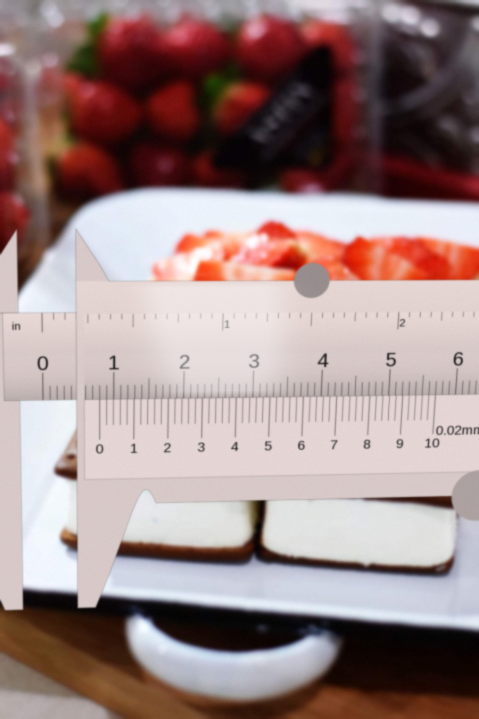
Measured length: 8.0 mm
